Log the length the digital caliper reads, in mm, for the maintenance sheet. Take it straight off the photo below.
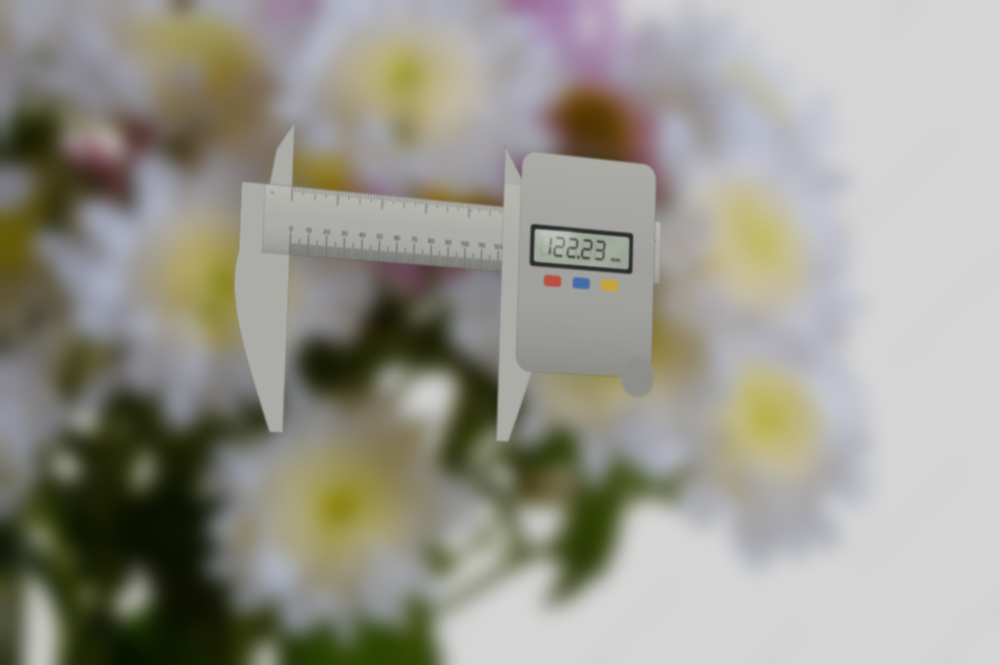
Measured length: 122.23 mm
